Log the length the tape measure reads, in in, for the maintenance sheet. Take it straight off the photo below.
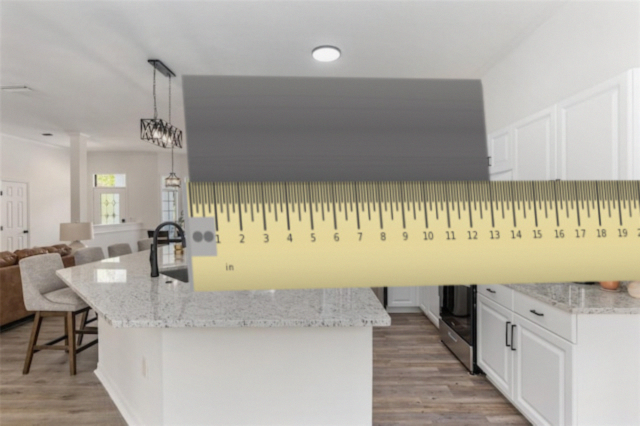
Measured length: 13 in
